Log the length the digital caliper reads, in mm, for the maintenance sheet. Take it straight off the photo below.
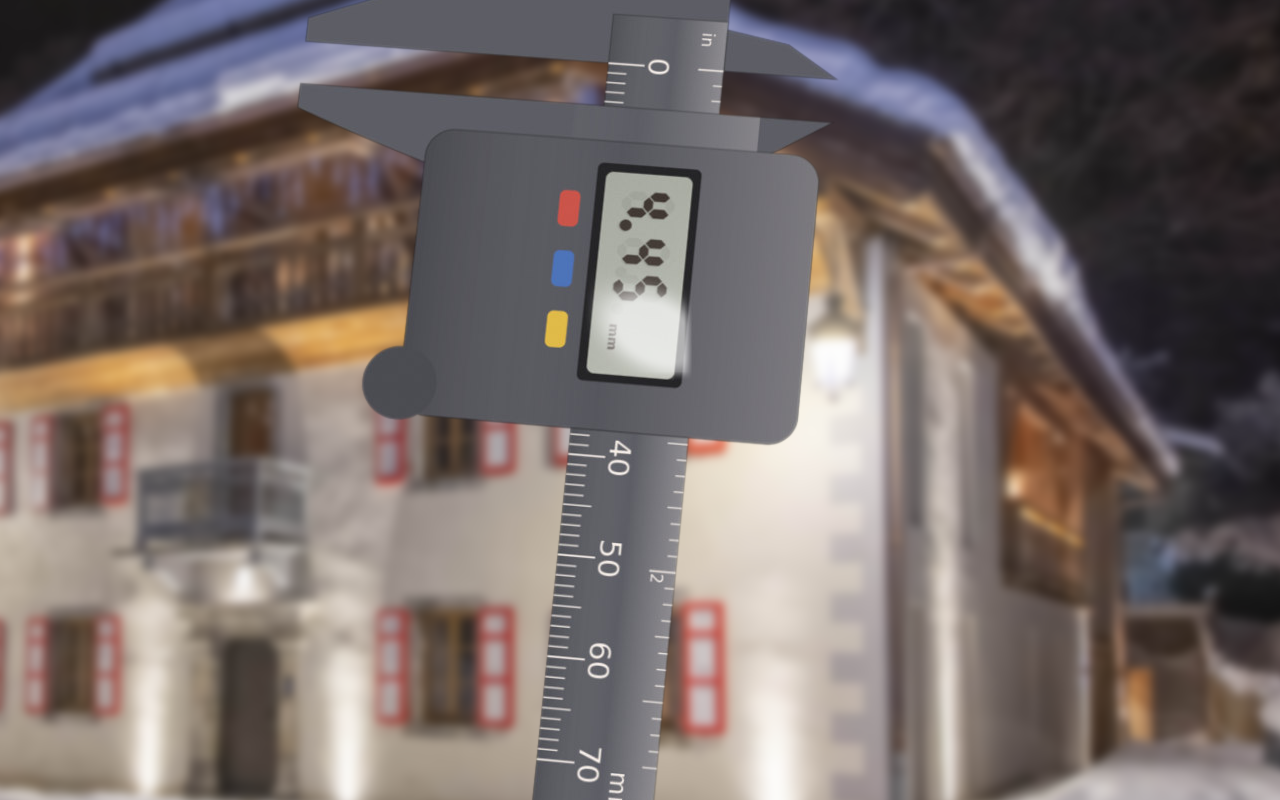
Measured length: 4.45 mm
